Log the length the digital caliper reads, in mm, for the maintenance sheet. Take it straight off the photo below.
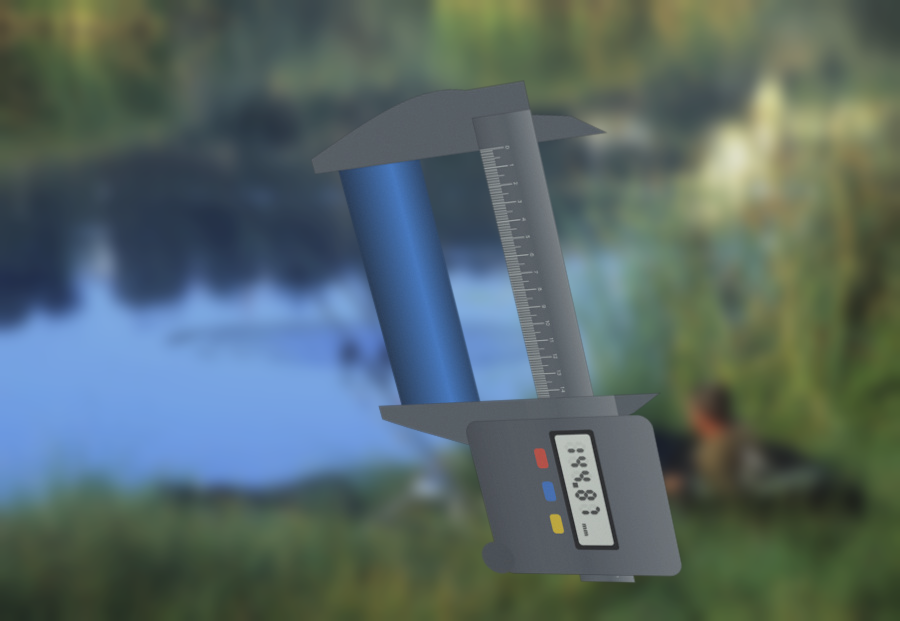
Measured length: 144.87 mm
